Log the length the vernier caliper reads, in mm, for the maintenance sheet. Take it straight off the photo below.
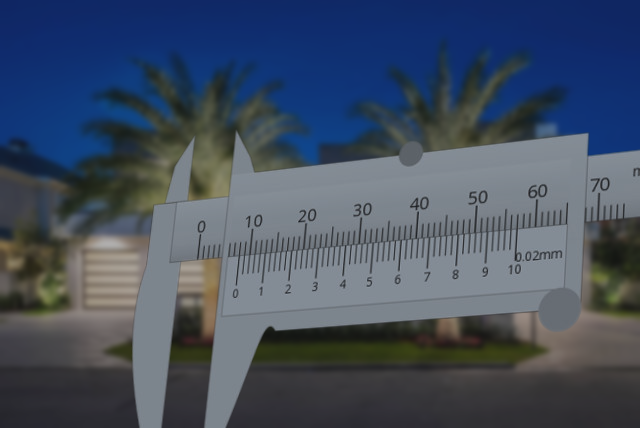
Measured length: 8.0 mm
